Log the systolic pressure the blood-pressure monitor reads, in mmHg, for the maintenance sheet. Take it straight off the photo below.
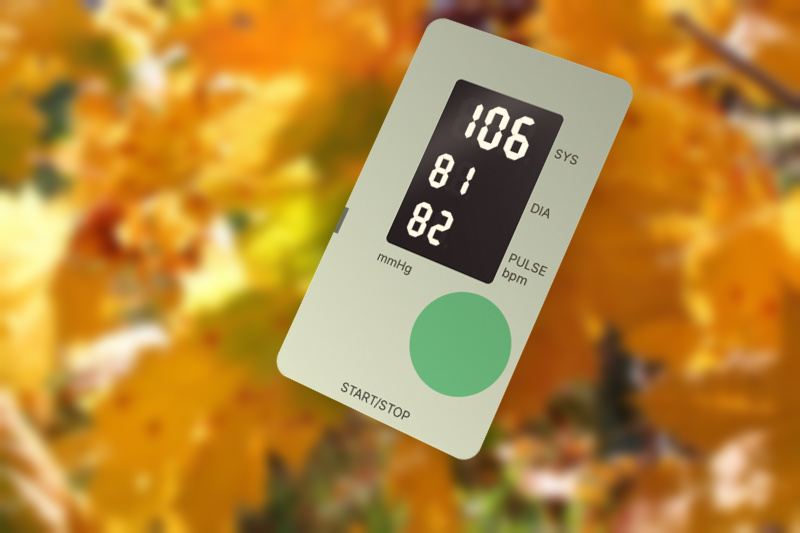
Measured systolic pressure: 106 mmHg
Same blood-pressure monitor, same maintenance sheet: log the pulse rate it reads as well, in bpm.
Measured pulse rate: 82 bpm
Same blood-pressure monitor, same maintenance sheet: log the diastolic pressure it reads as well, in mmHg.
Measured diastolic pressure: 81 mmHg
